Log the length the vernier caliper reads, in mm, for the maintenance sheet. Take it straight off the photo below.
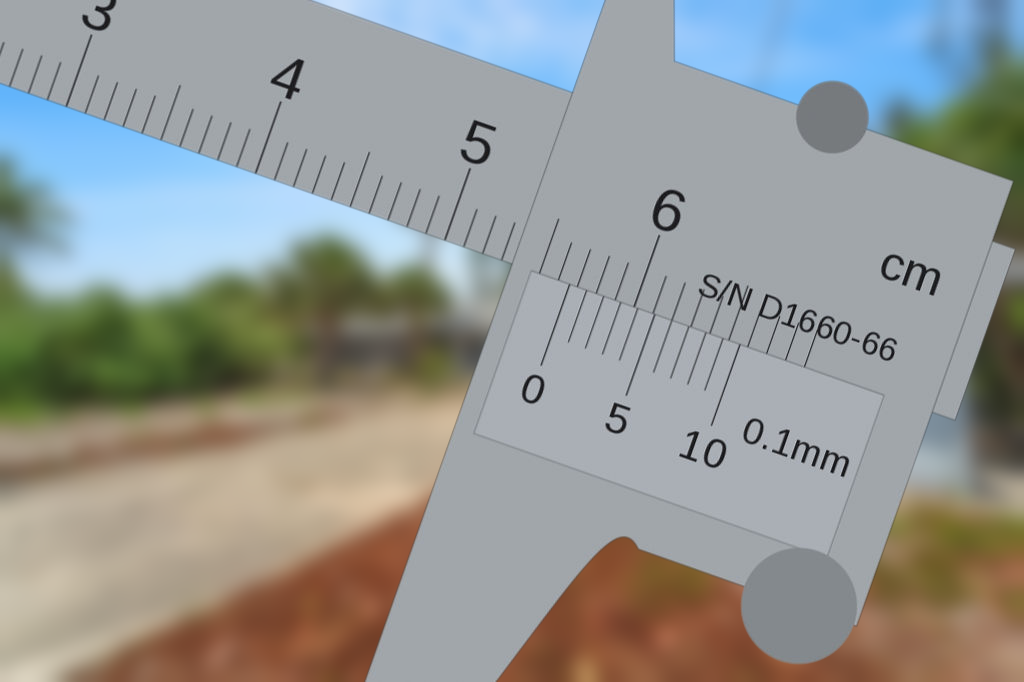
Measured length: 56.6 mm
